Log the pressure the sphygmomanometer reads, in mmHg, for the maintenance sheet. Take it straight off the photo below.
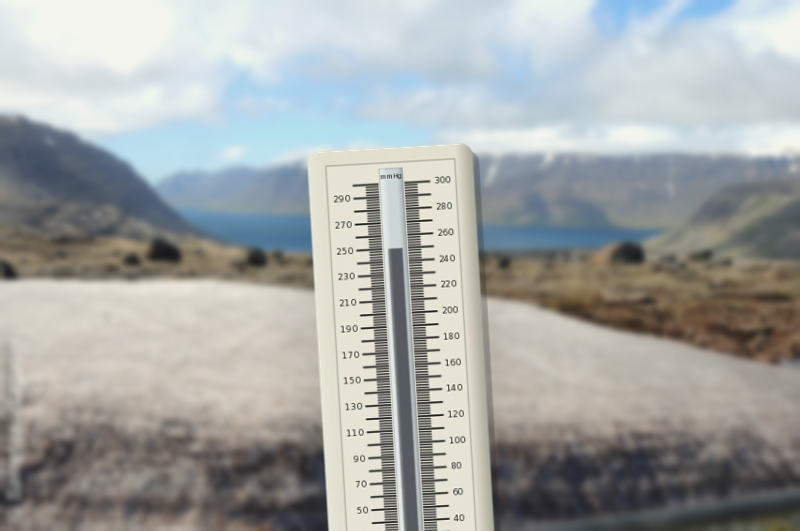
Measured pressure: 250 mmHg
